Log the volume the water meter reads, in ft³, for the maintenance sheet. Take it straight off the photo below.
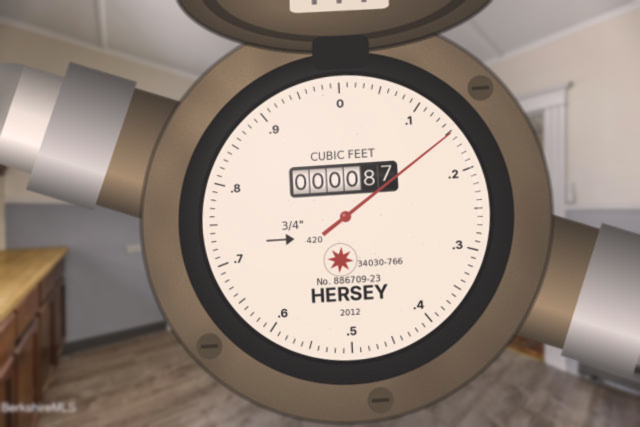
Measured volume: 87.15 ft³
